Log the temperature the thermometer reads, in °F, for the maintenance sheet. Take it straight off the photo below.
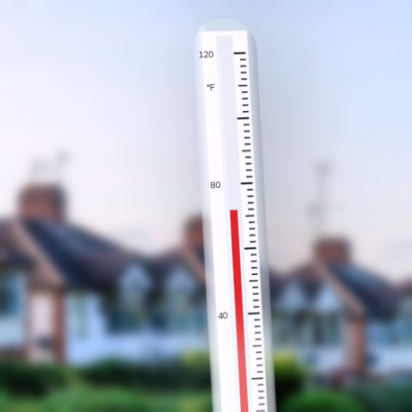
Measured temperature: 72 °F
